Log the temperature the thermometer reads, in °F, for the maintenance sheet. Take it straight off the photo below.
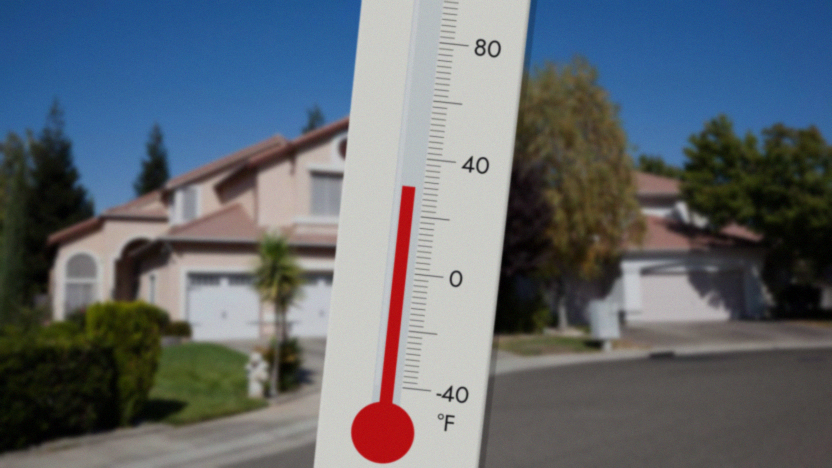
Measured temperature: 30 °F
